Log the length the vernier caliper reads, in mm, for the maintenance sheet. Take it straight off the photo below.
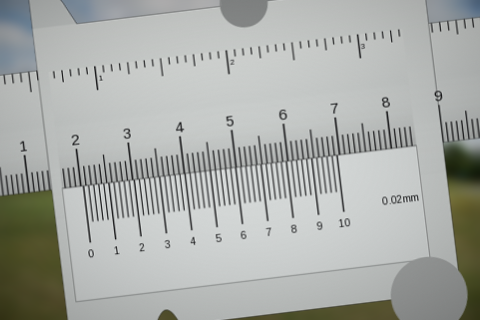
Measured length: 20.5 mm
